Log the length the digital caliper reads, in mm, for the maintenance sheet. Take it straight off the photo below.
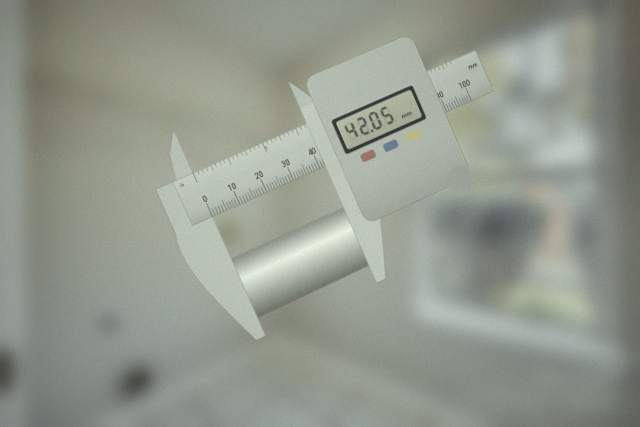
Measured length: 42.05 mm
